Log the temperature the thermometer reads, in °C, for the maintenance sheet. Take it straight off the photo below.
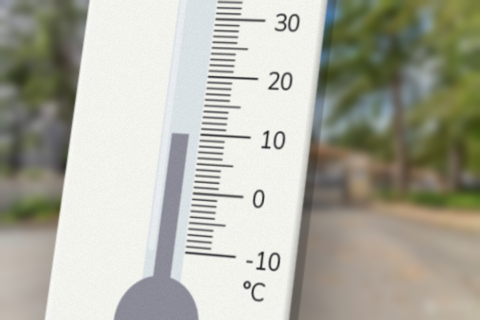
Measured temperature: 10 °C
